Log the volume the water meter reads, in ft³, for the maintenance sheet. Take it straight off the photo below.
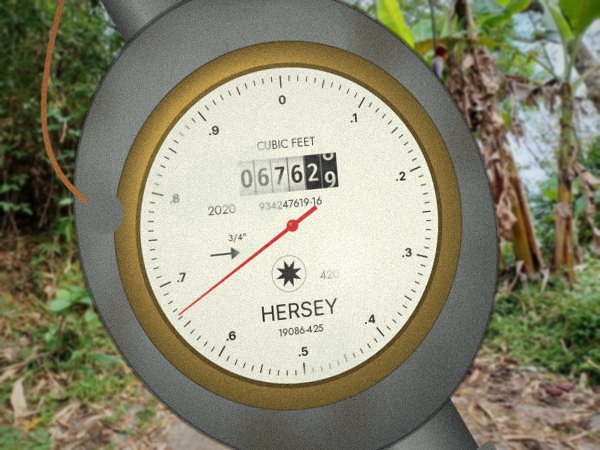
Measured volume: 67628.66 ft³
